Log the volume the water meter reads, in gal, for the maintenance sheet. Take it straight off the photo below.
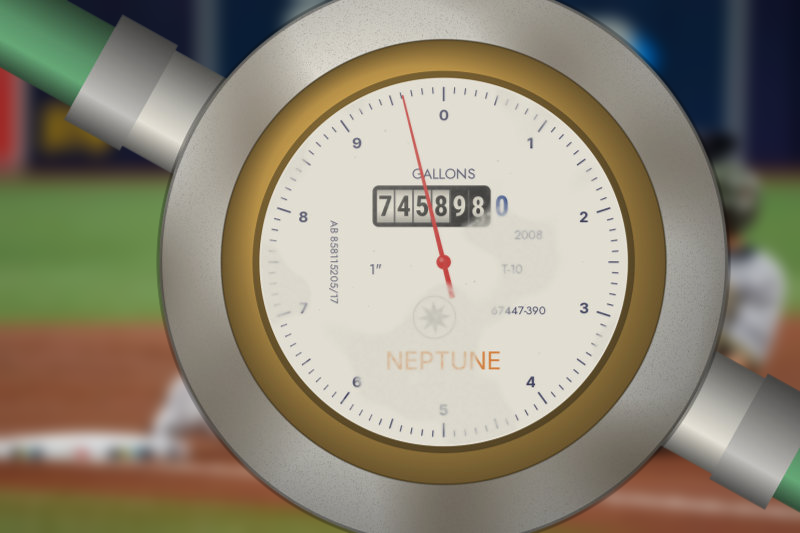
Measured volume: 7458979.6 gal
